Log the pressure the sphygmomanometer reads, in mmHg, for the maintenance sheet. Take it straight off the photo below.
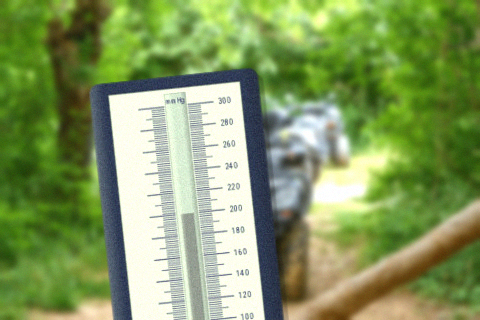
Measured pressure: 200 mmHg
